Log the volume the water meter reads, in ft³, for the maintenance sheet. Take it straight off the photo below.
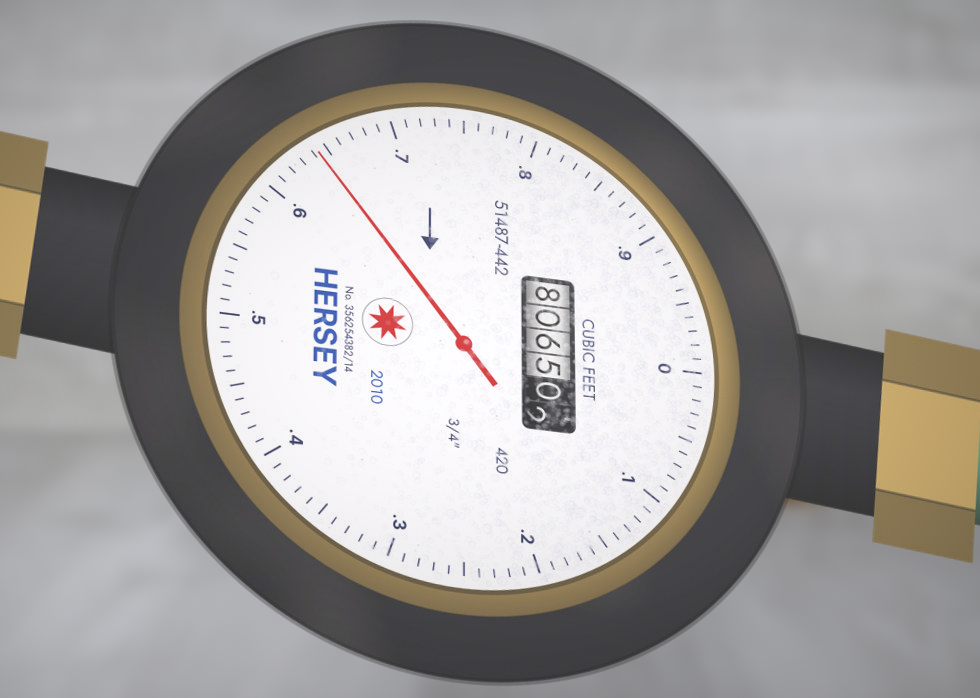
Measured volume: 806501.64 ft³
